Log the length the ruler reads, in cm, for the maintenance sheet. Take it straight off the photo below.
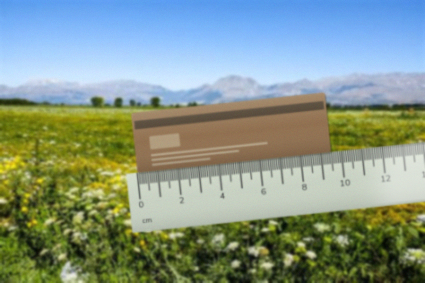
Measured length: 9.5 cm
